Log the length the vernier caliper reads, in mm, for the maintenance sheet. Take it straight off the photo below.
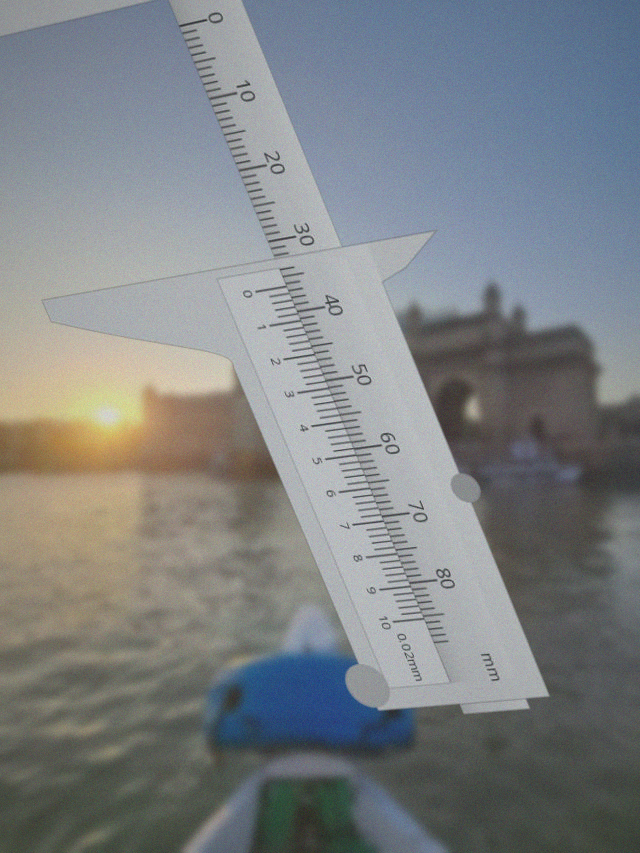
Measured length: 36.4 mm
